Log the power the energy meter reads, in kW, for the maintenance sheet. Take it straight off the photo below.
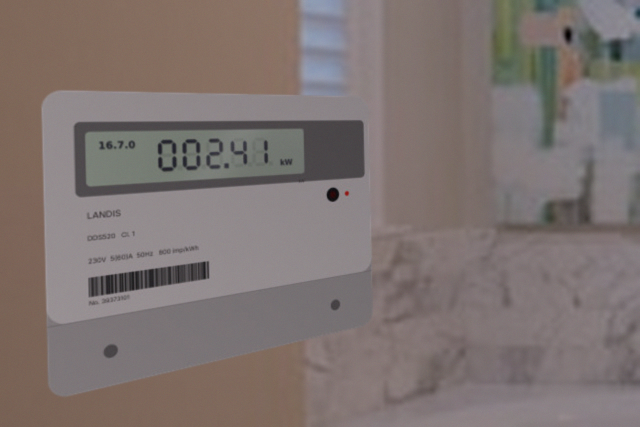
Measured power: 2.41 kW
